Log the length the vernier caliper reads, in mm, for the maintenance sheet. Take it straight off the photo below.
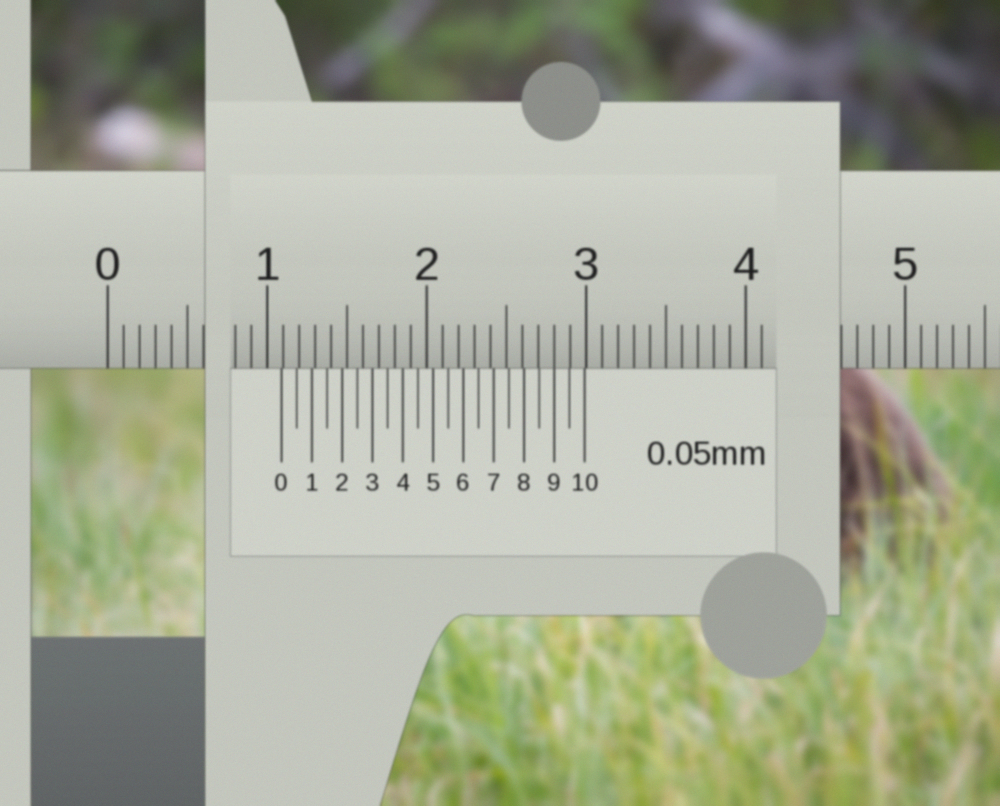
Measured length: 10.9 mm
